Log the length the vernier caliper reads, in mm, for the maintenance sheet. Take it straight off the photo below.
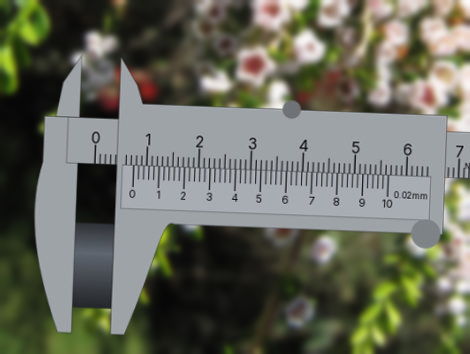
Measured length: 7.5 mm
